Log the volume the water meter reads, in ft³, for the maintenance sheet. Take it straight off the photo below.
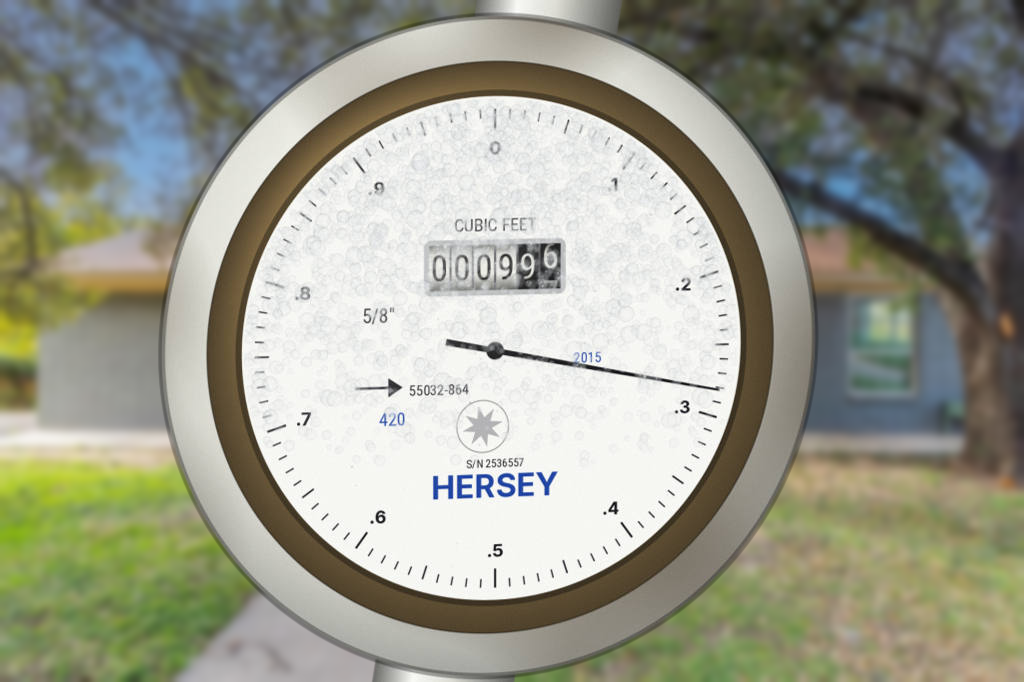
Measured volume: 996.28 ft³
